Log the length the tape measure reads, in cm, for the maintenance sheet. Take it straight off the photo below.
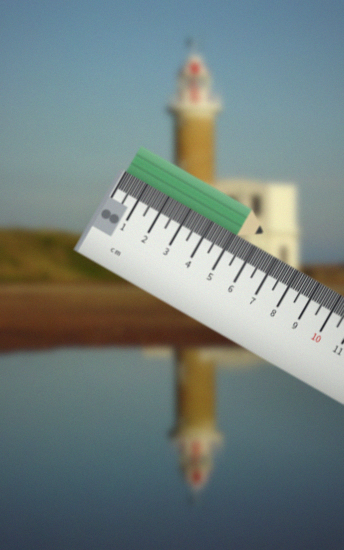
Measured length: 6 cm
